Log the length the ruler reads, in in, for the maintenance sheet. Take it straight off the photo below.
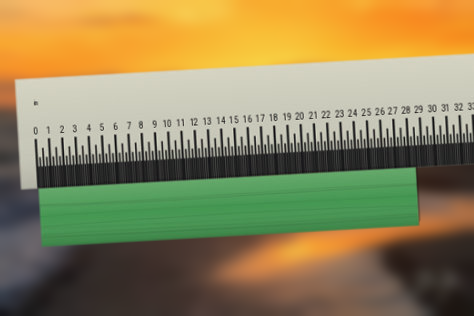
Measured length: 28.5 in
